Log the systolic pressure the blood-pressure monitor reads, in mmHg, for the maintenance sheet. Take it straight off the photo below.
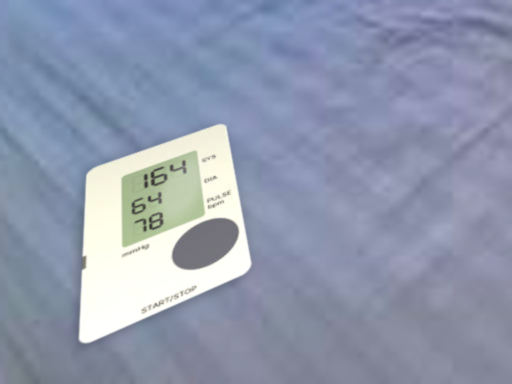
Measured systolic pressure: 164 mmHg
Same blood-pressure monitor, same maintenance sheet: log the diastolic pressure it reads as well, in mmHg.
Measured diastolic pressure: 64 mmHg
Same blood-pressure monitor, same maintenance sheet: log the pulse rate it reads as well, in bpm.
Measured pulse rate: 78 bpm
